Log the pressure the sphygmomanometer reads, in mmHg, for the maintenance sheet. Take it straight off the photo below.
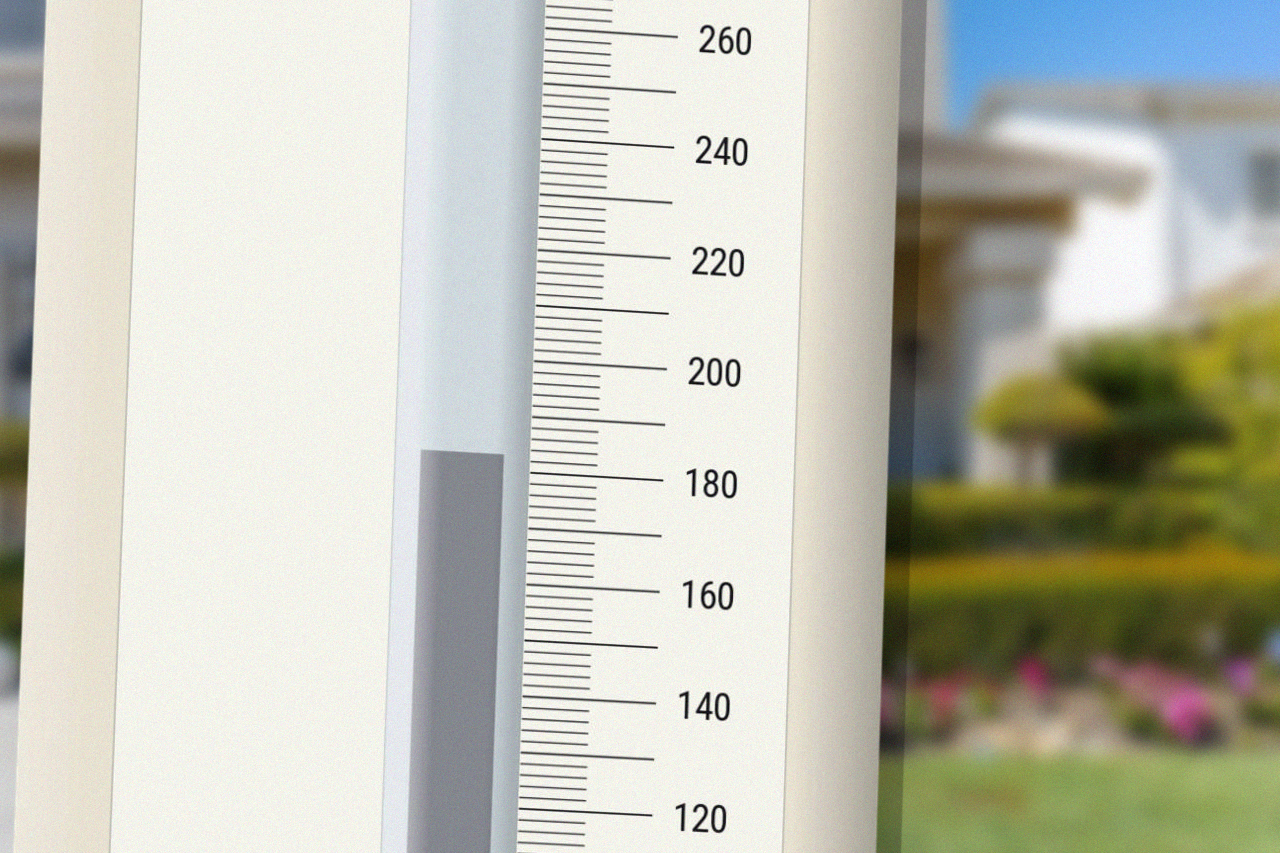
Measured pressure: 183 mmHg
